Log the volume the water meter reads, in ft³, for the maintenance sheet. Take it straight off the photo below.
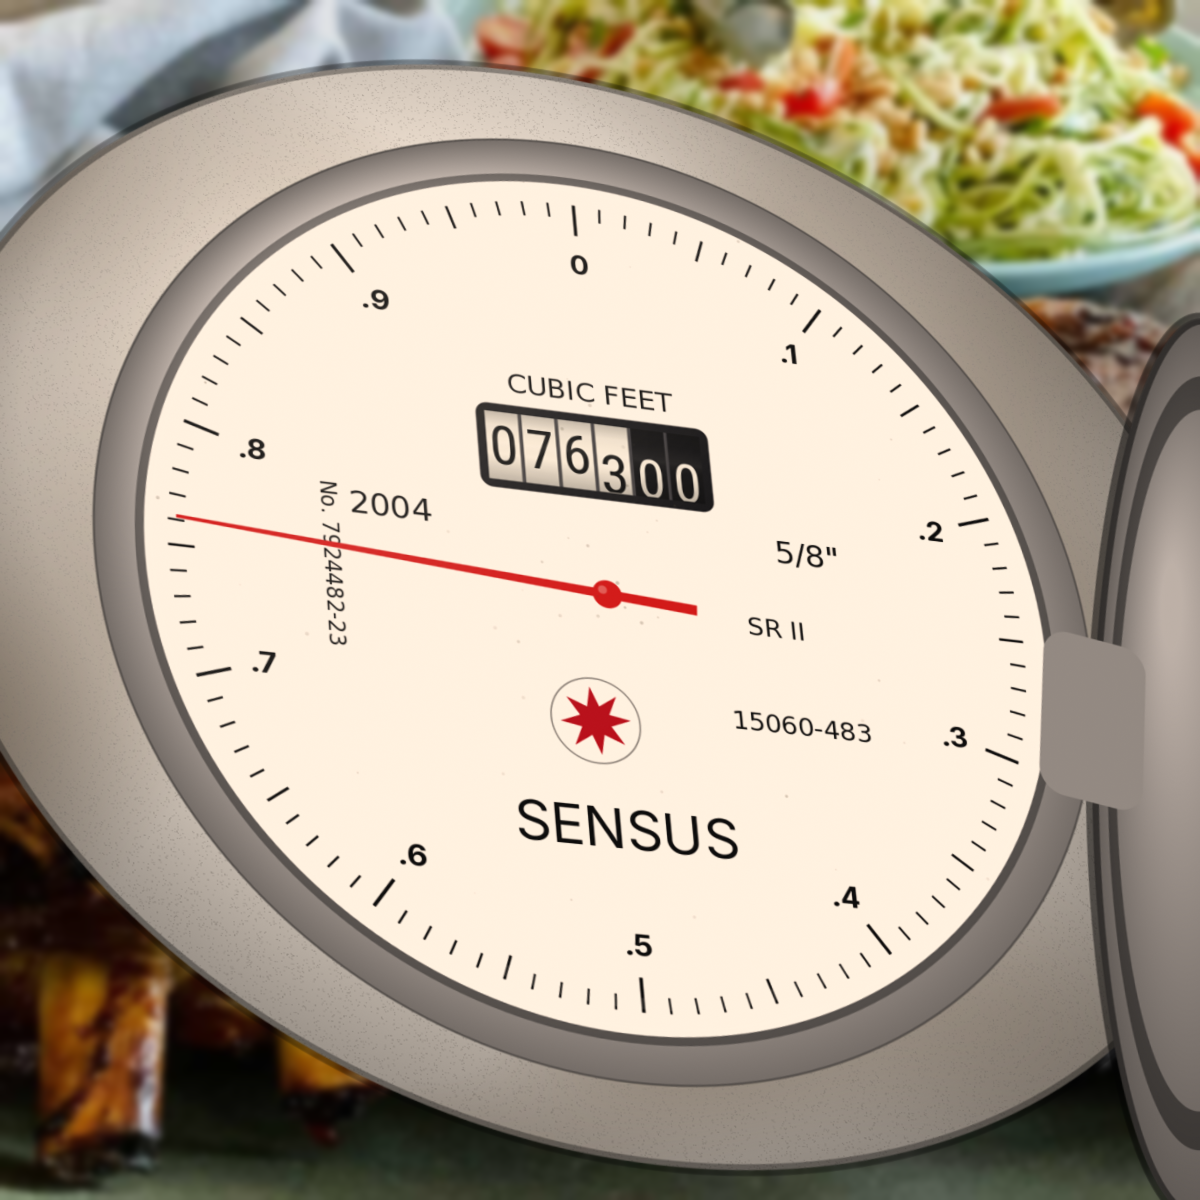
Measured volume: 76299.76 ft³
